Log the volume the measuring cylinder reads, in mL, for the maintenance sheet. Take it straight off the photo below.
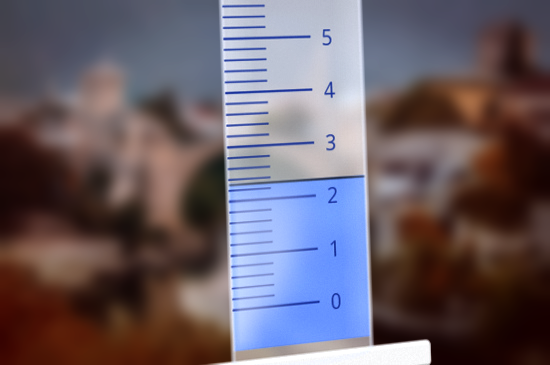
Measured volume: 2.3 mL
